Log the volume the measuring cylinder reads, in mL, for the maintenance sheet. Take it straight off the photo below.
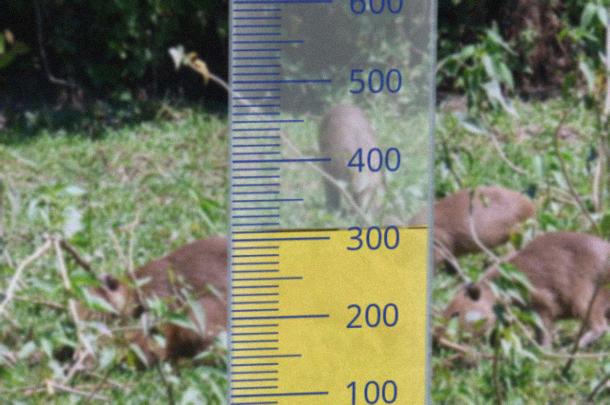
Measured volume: 310 mL
